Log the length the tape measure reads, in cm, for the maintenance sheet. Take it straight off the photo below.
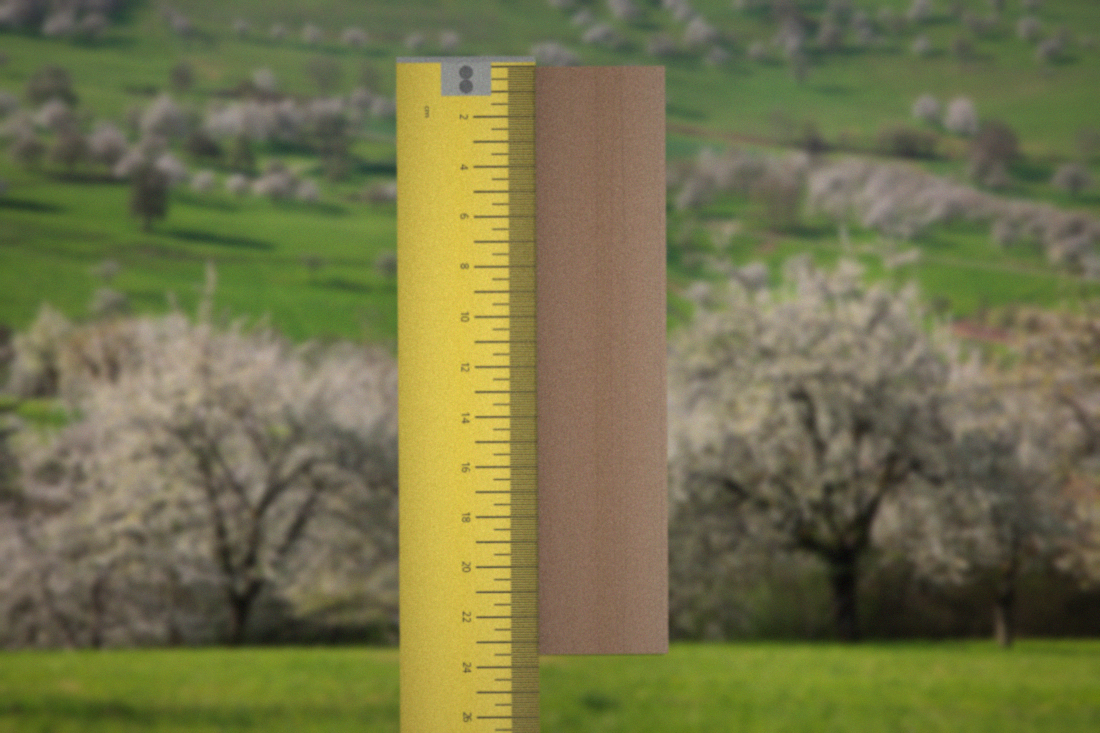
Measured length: 23.5 cm
